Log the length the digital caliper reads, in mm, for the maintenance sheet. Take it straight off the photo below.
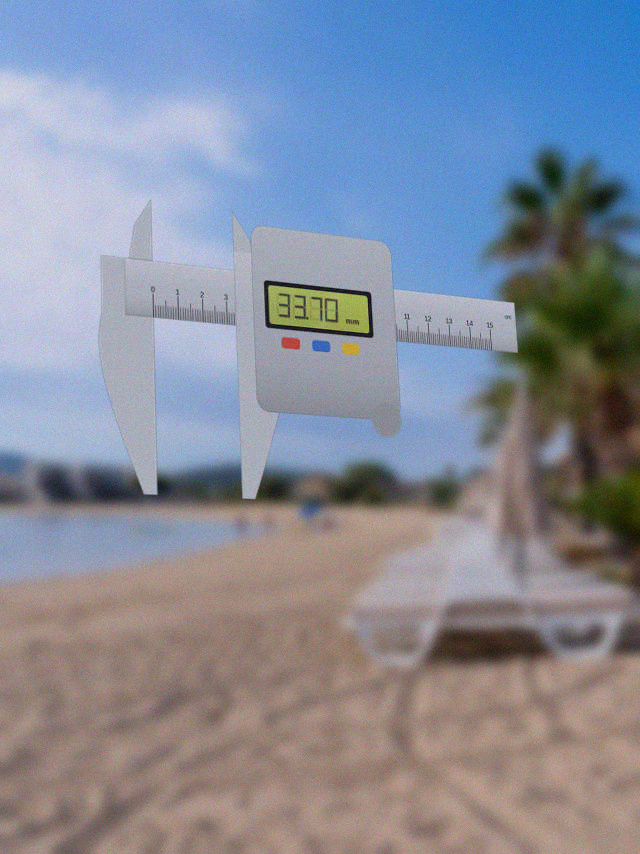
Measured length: 33.70 mm
